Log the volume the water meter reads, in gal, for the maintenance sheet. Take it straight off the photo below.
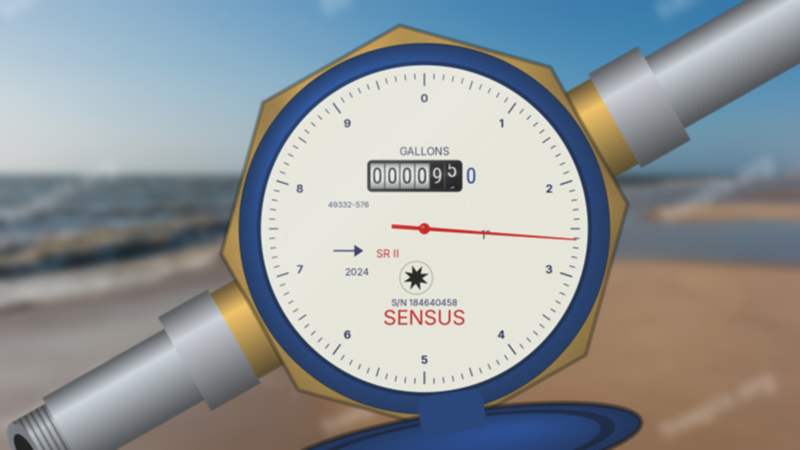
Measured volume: 952.6 gal
